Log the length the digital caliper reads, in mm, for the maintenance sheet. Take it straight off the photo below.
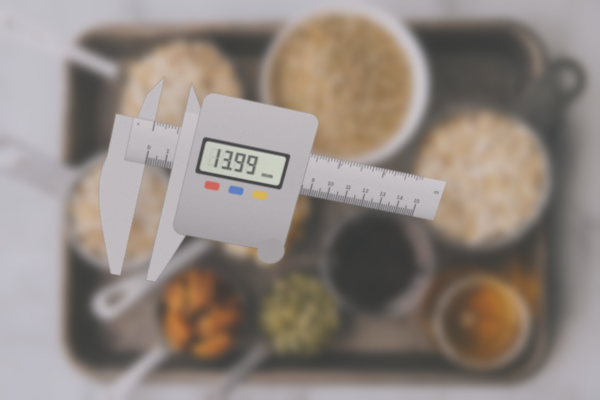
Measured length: 13.99 mm
